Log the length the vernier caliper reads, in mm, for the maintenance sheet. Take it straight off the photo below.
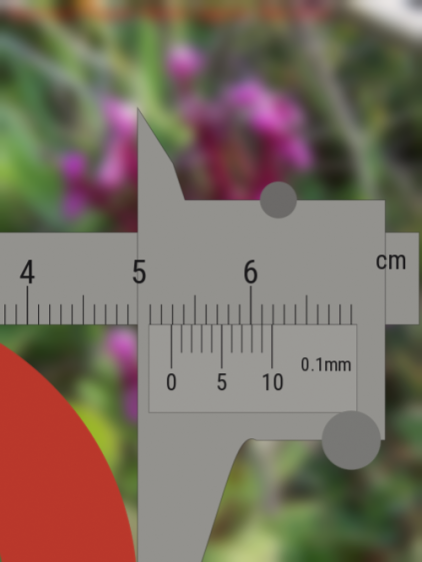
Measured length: 52.9 mm
